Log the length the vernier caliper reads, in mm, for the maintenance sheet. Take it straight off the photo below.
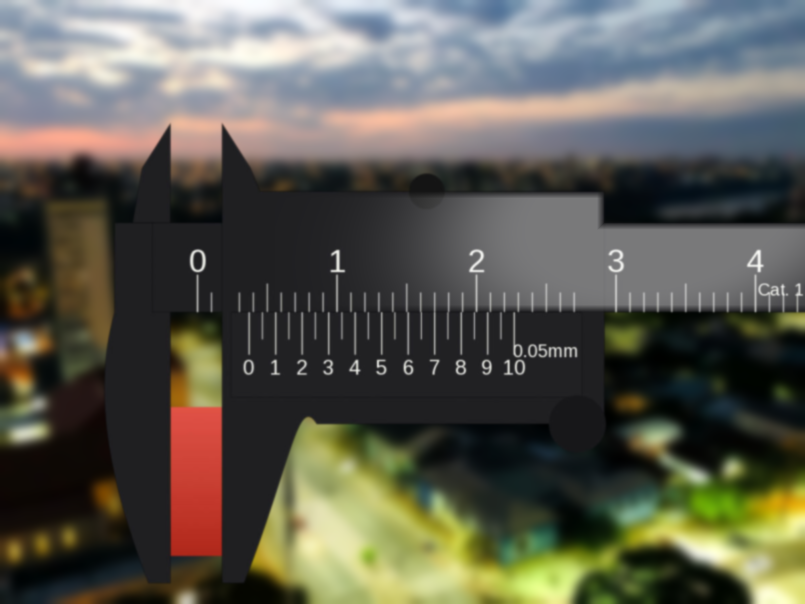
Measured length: 3.7 mm
